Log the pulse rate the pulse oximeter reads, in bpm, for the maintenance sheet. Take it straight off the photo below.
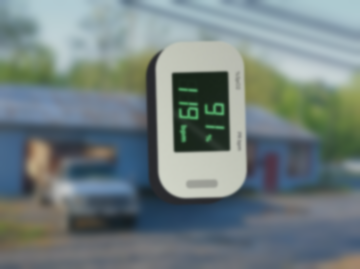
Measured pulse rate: 119 bpm
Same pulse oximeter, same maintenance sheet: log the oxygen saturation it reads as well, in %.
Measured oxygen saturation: 91 %
